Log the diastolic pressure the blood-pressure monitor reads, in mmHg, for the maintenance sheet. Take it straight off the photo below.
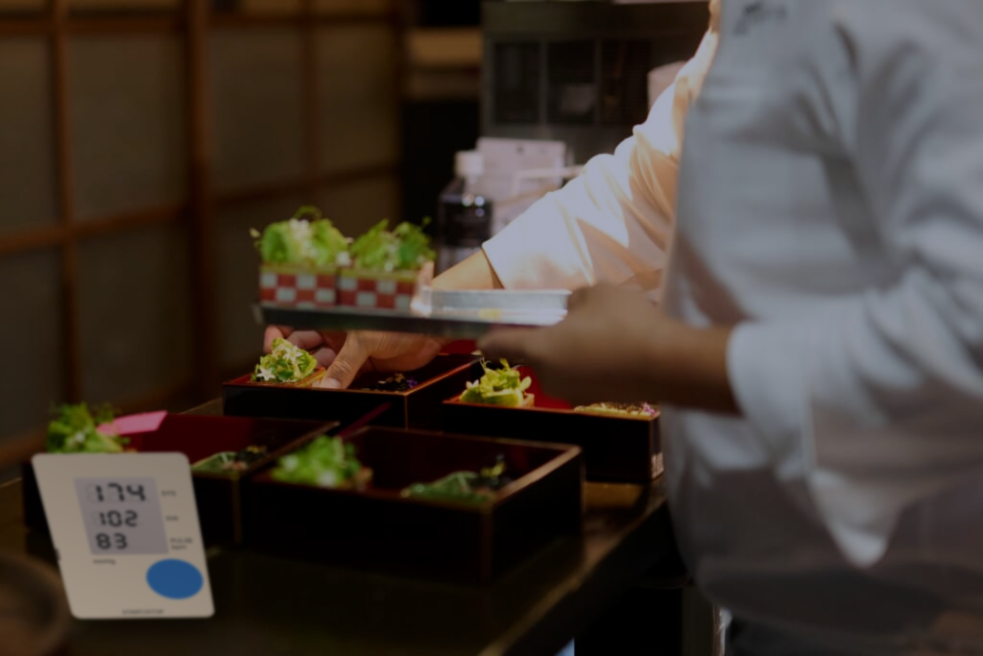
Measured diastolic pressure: 102 mmHg
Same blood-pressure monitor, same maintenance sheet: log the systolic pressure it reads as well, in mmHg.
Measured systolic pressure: 174 mmHg
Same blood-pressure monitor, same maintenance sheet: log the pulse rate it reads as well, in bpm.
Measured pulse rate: 83 bpm
